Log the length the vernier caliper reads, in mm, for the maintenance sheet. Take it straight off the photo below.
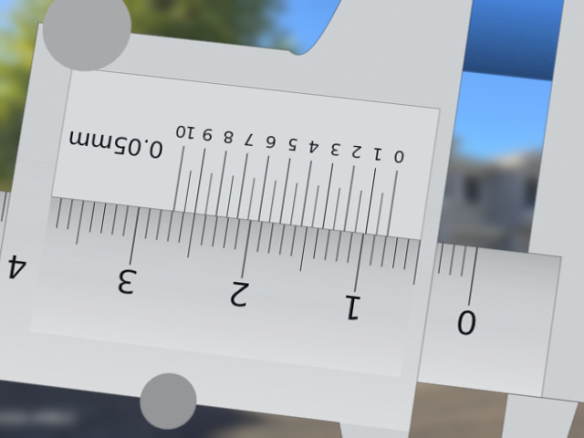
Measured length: 7.9 mm
